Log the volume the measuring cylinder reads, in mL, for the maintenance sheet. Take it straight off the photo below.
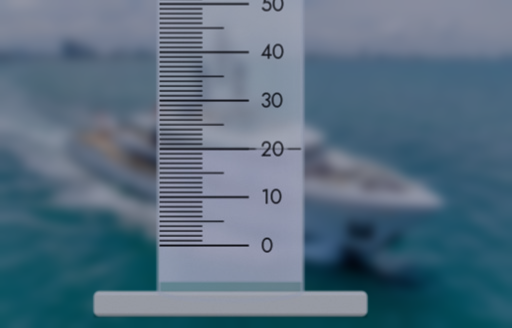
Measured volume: 20 mL
